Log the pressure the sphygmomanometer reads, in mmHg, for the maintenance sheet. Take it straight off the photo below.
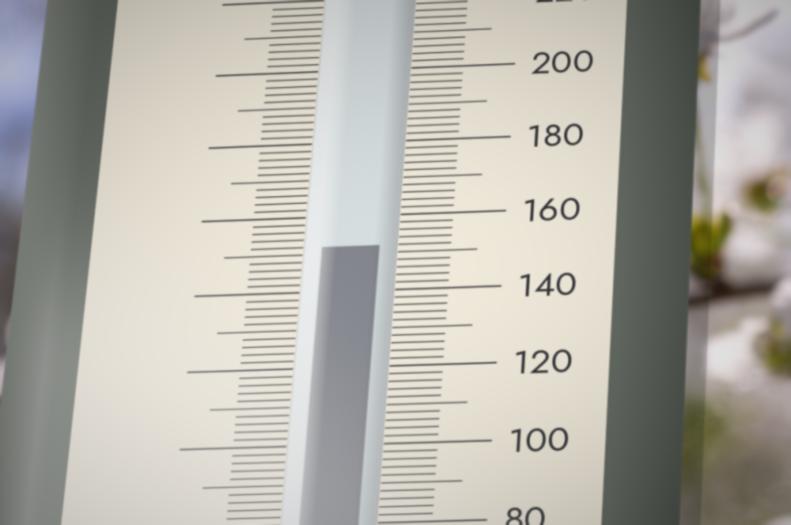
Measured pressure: 152 mmHg
